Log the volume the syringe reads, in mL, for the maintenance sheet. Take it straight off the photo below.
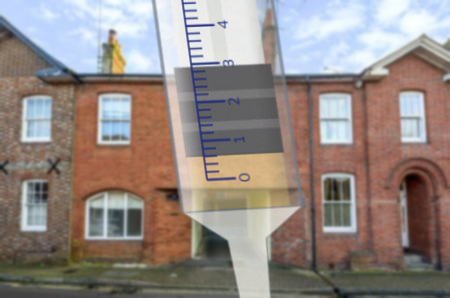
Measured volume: 0.6 mL
